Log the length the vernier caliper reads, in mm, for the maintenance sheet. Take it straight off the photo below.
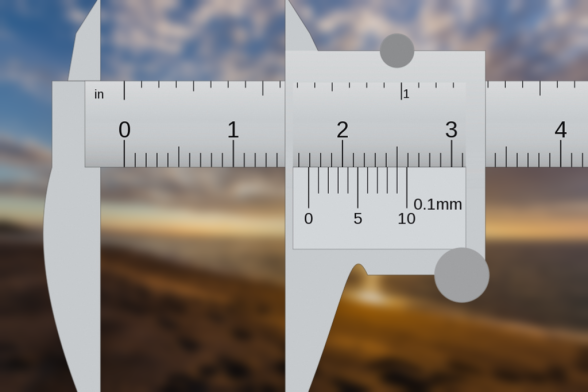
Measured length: 16.9 mm
